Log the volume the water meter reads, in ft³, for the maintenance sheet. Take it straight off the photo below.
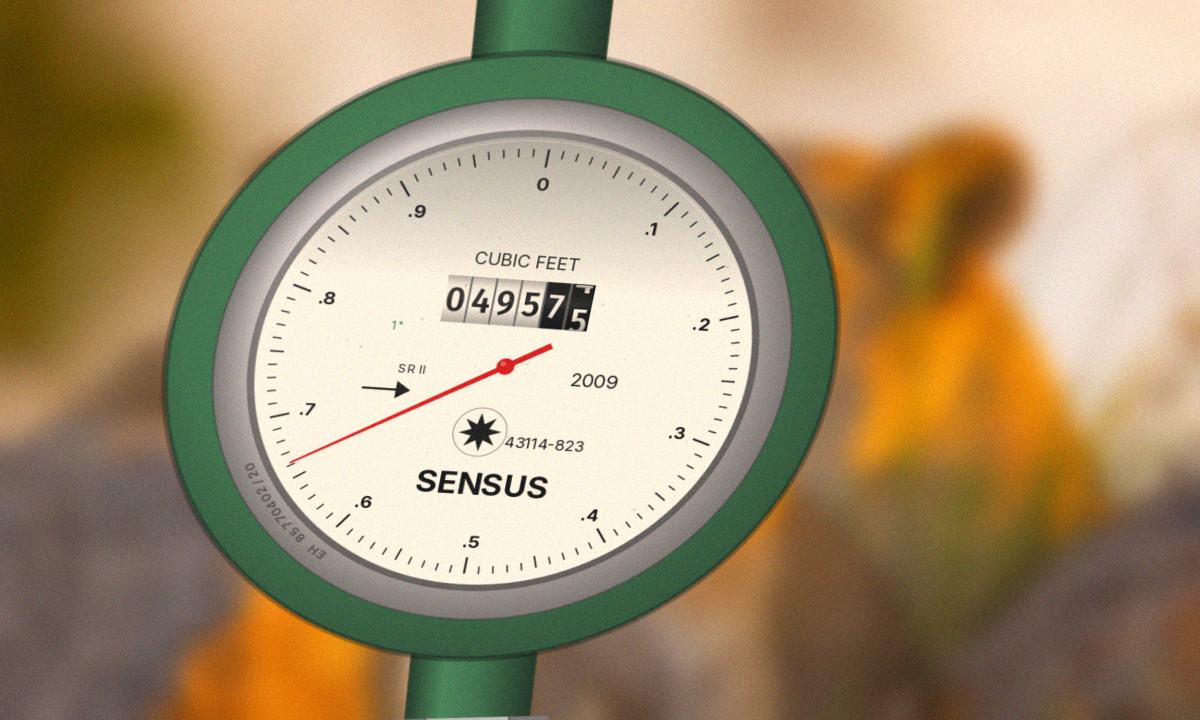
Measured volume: 49574.66 ft³
